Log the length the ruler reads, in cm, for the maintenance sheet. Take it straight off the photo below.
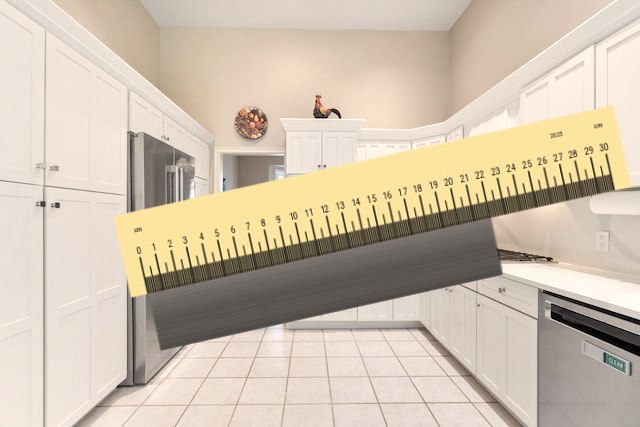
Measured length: 22 cm
